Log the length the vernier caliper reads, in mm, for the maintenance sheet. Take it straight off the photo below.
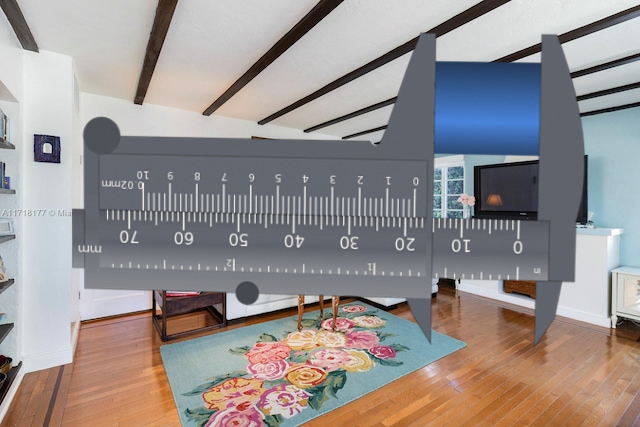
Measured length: 18.4 mm
